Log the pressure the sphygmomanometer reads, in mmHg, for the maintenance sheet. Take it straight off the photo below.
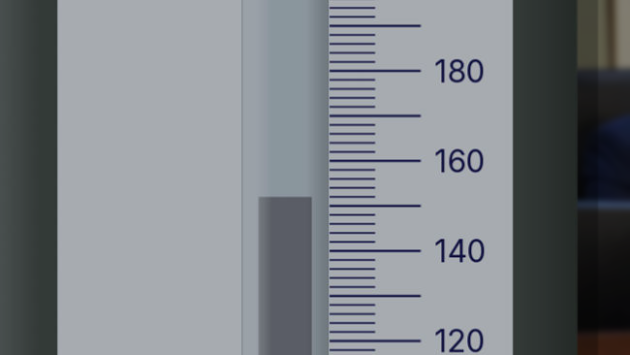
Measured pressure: 152 mmHg
